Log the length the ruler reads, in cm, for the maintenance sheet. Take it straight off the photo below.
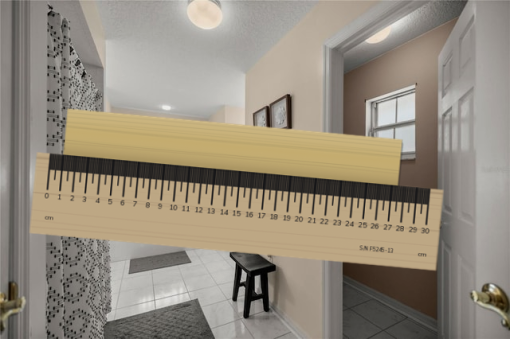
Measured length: 26.5 cm
